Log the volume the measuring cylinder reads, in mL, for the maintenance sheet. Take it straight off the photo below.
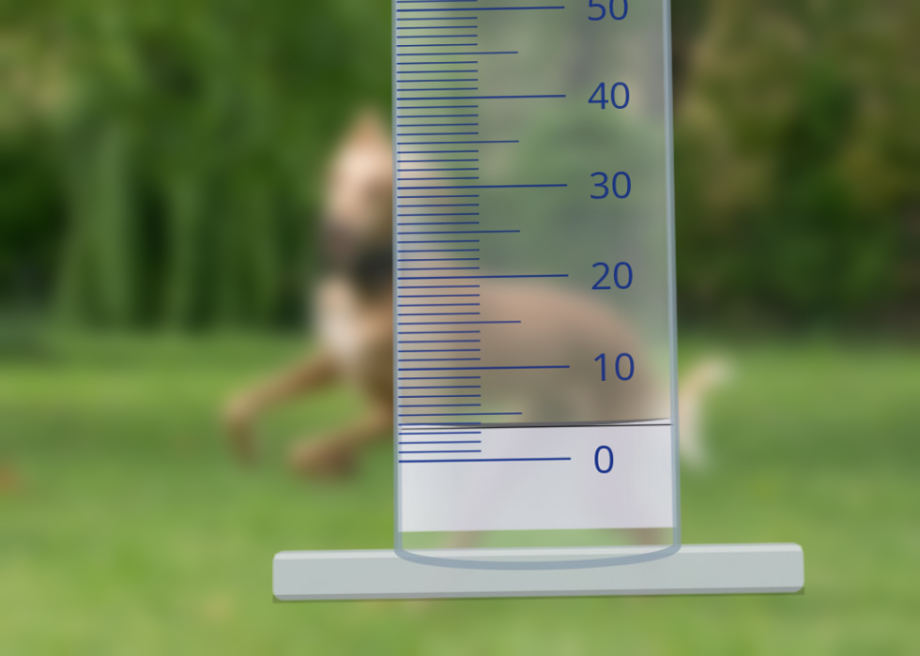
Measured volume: 3.5 mL
